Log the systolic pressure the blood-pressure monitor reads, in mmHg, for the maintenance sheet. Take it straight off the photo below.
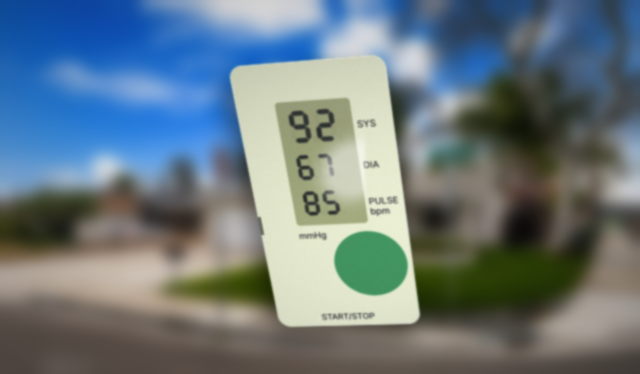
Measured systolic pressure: 92 mmHg
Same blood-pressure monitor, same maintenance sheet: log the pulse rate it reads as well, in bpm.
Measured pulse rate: 85 bpm
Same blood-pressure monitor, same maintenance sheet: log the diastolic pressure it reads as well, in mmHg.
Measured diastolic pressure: 67 mmHg
